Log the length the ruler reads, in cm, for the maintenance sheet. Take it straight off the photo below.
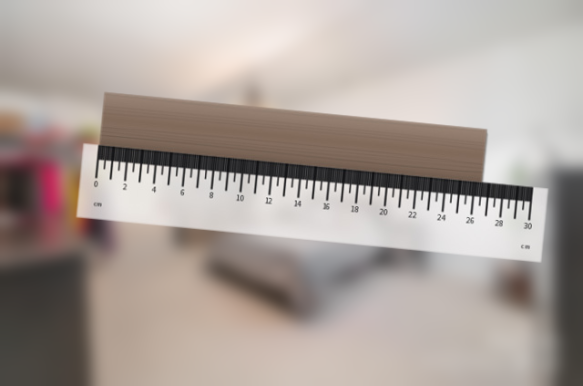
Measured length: 26.5 cm
